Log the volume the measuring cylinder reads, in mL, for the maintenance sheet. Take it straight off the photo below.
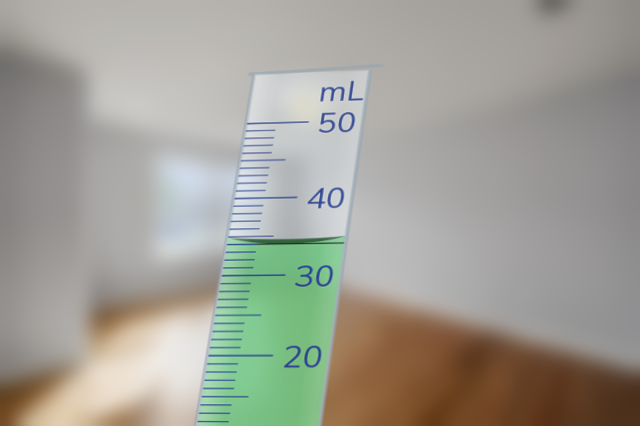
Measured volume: 34 mL
